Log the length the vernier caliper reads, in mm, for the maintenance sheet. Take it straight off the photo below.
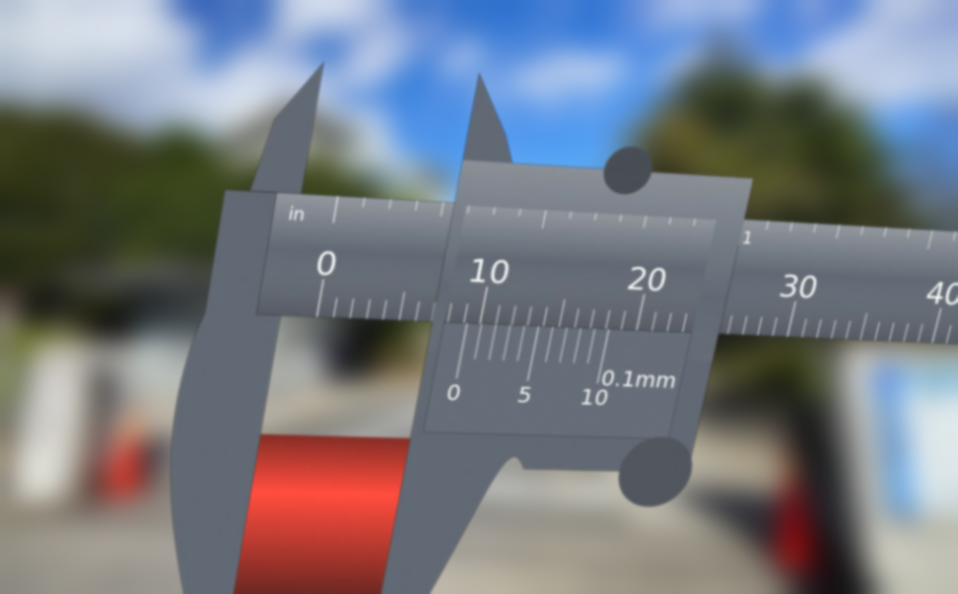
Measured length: 9.2 mm
